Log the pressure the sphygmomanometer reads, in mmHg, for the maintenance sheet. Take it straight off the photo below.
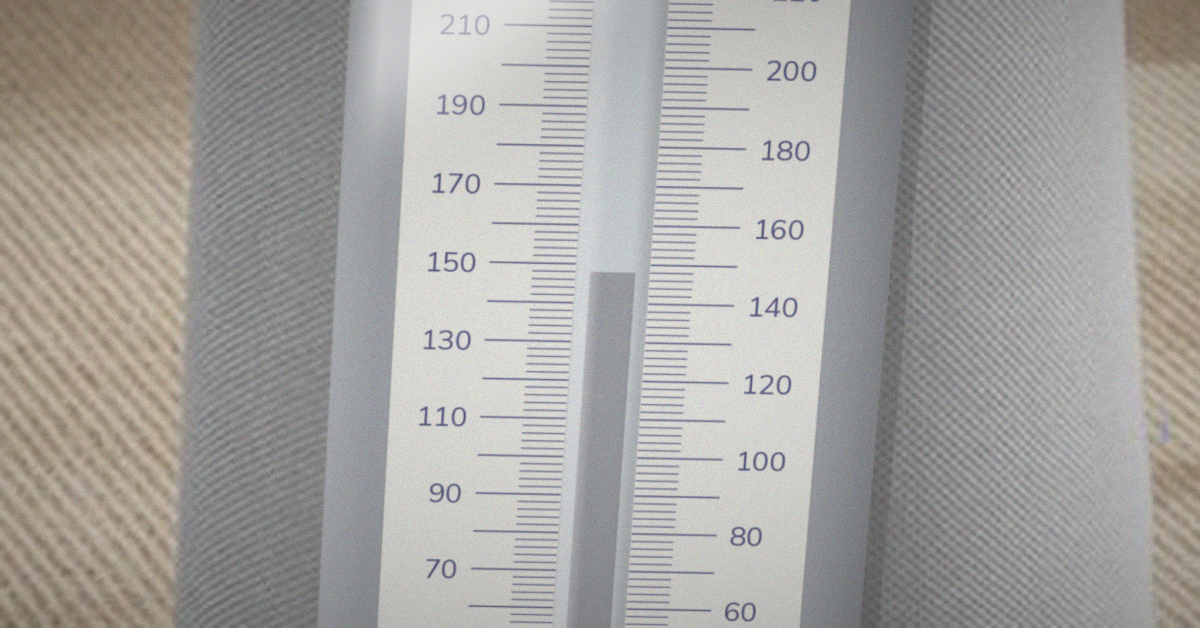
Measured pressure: 148 mmHg
